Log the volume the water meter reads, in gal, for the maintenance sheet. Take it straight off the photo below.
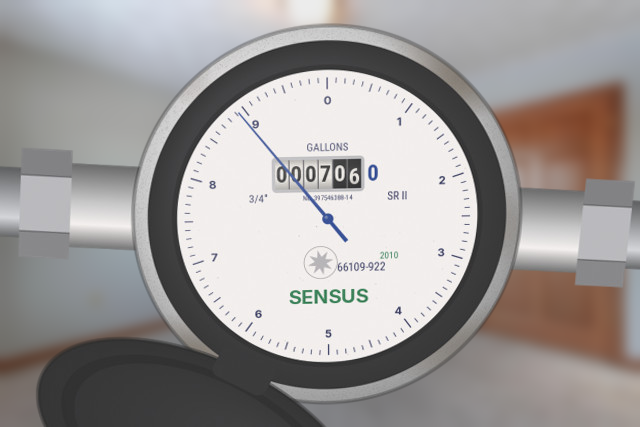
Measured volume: 7058.9 gal
